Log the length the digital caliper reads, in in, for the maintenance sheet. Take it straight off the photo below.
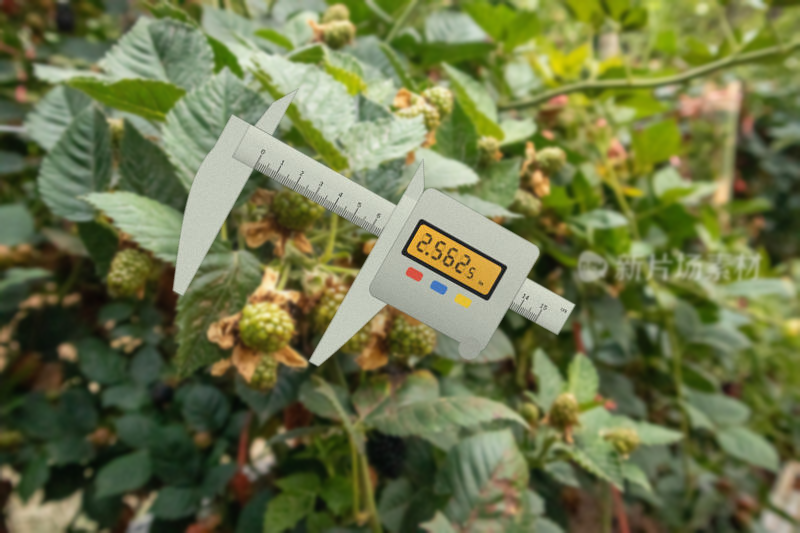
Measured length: 2.5625 in
